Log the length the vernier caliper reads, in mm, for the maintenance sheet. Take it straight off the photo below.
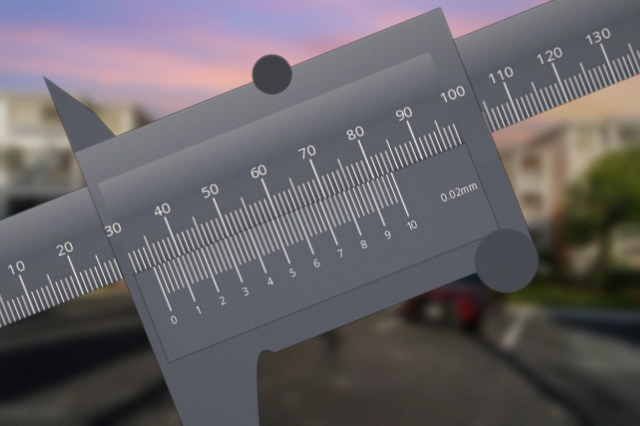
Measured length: 34.5 mm
